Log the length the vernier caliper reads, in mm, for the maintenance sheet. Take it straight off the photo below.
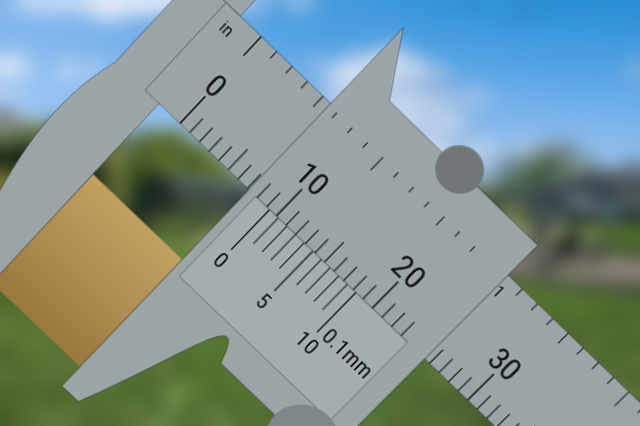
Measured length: 9.3 mm
